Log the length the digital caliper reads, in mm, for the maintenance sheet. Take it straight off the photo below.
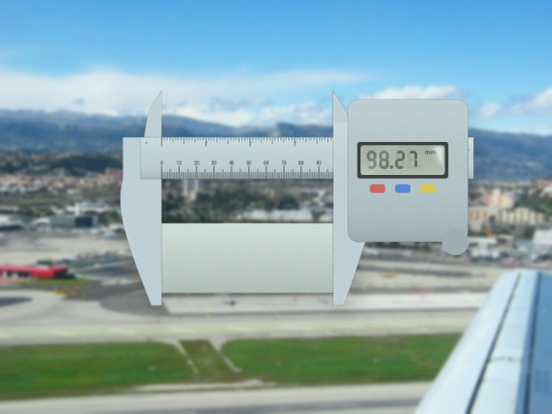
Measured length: 98.27 mm
